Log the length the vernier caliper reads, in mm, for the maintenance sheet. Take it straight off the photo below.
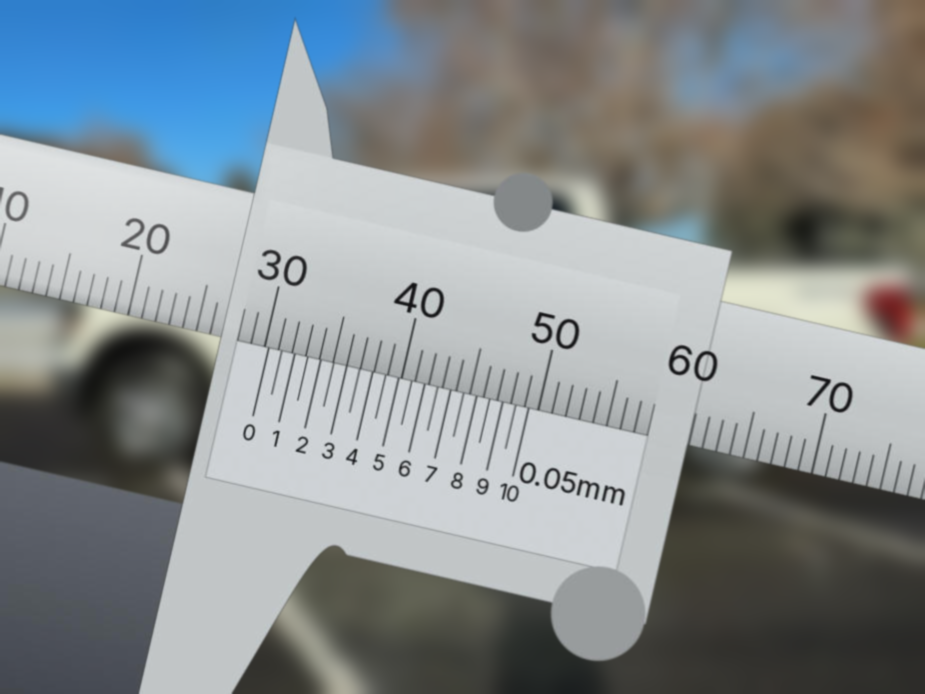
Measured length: 30.3 mm
